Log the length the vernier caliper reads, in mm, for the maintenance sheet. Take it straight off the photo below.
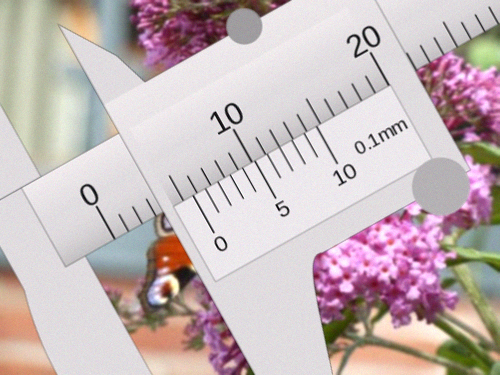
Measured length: 5.7 mm
